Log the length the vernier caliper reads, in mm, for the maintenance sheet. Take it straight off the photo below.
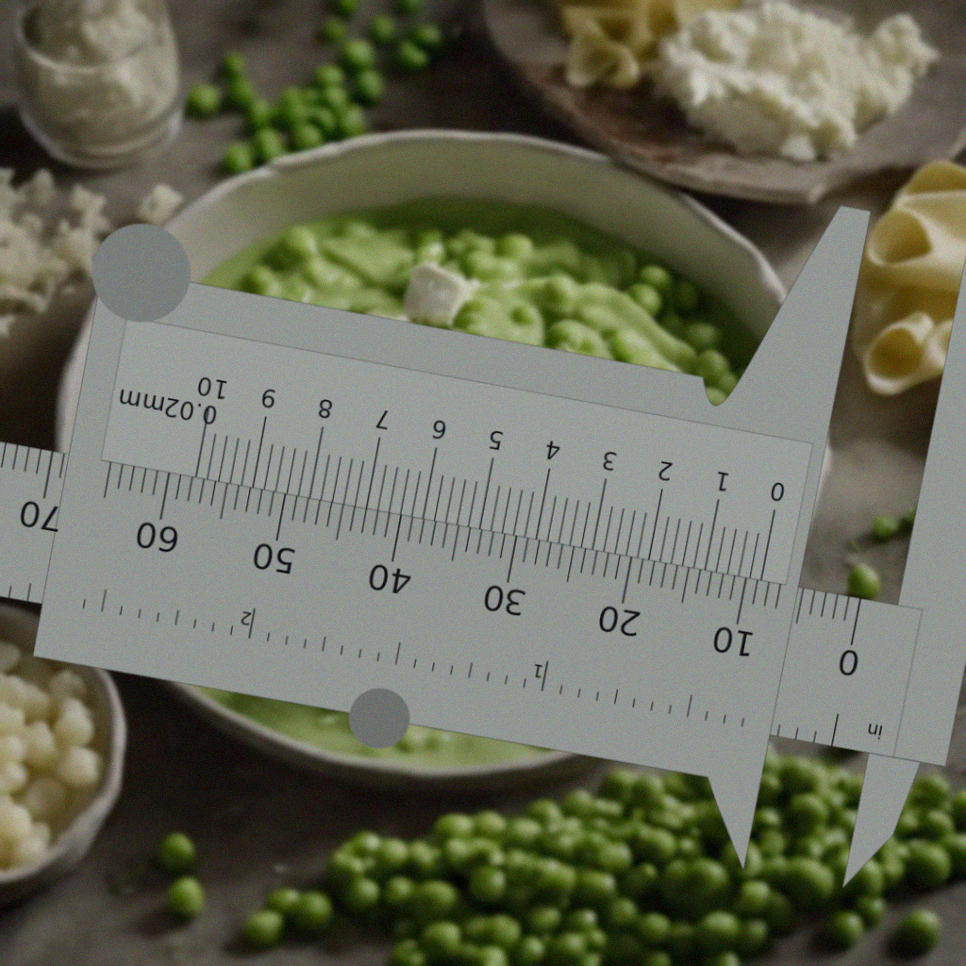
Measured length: 8.7 mm
